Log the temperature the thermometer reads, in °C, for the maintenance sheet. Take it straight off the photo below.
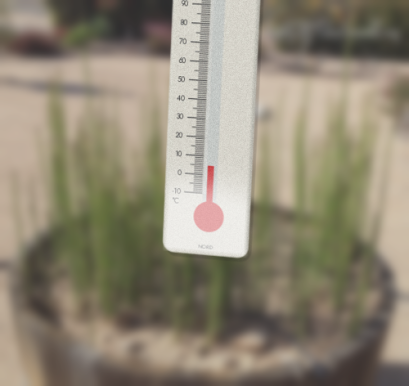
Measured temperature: 5 °C
